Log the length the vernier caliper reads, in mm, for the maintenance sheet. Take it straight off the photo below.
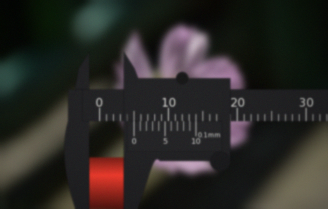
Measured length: 5.0 mm
